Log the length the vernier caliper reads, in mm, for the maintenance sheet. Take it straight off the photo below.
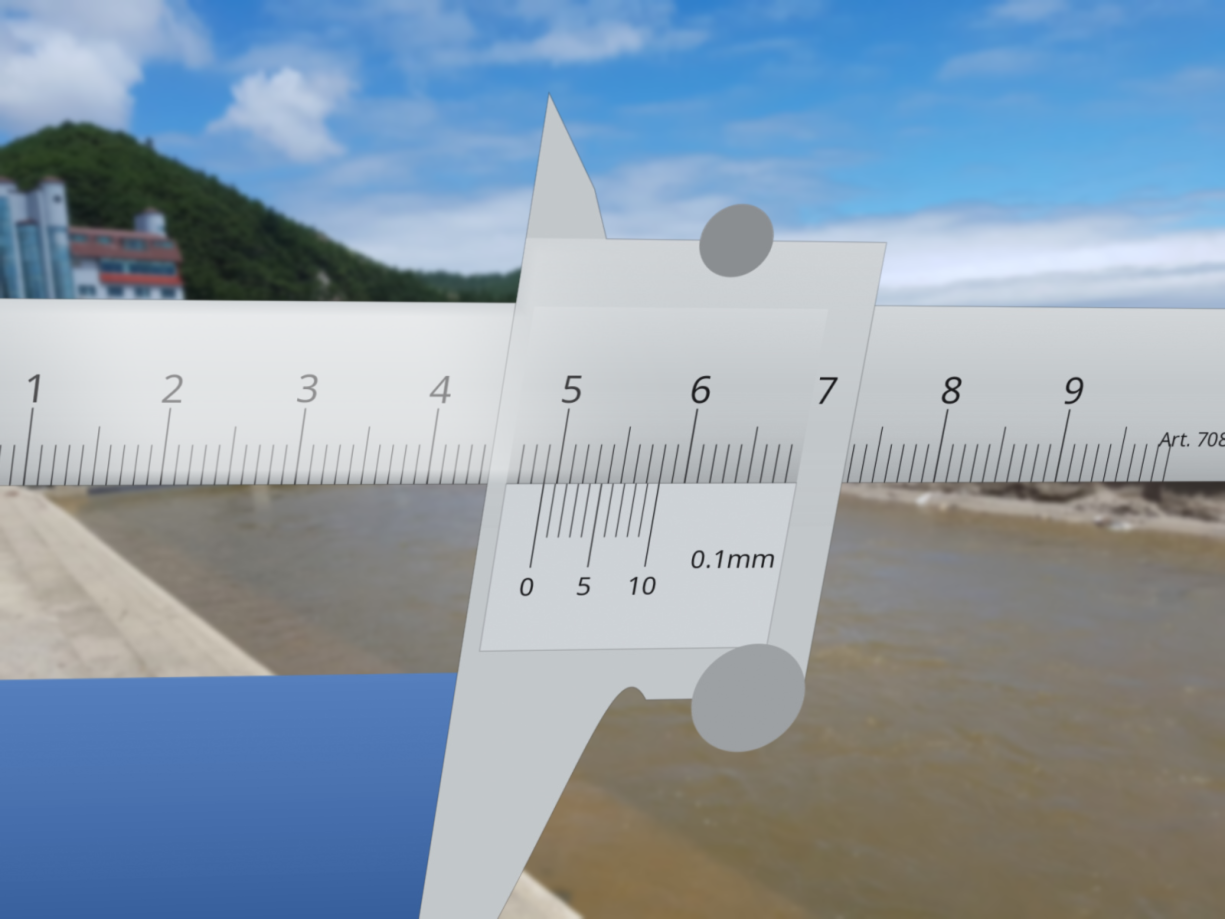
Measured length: 49.0 mm
